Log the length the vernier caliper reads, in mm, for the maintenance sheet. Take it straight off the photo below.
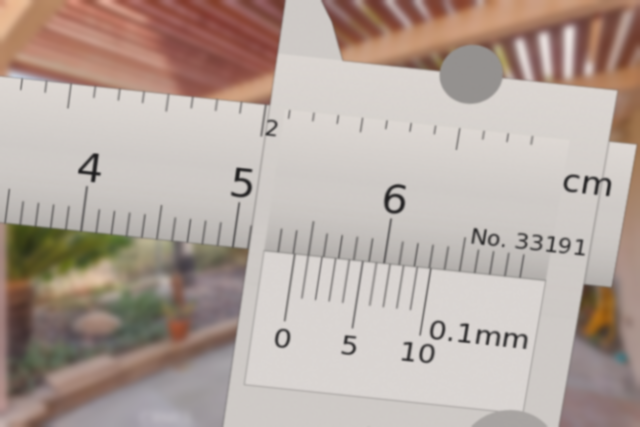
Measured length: 54.1 mm
